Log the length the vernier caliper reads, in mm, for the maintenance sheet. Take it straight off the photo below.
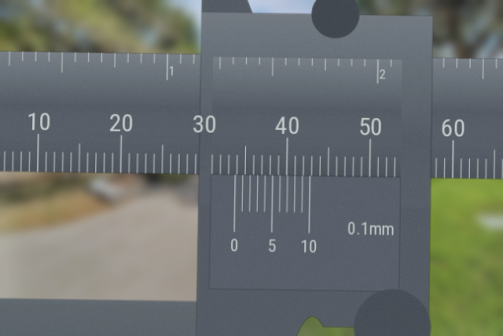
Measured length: 33.8 mm
